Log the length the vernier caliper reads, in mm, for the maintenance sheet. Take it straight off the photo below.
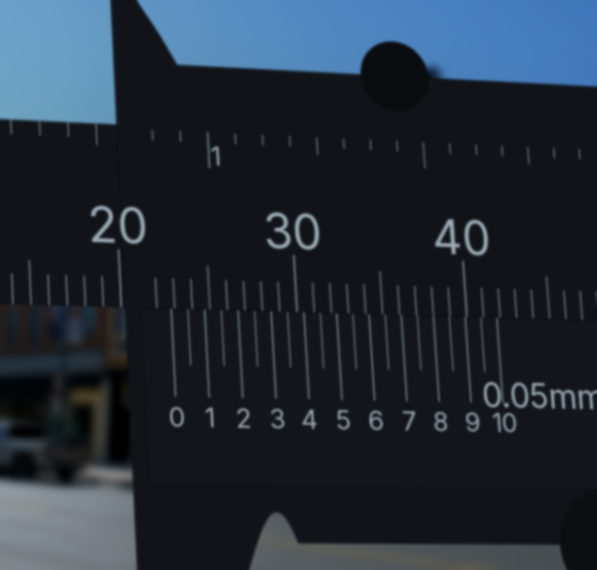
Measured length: 22.8 mm
